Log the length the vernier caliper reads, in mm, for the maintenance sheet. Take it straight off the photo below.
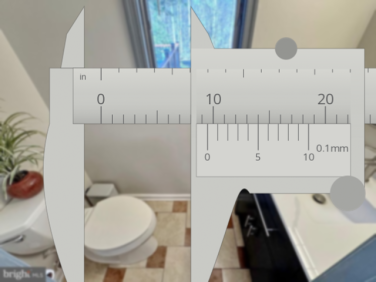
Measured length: 9.5 mm
